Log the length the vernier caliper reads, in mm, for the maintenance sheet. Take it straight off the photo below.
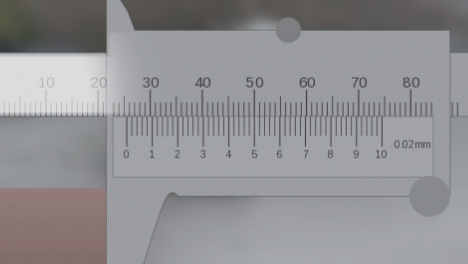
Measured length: 25.5 mm
